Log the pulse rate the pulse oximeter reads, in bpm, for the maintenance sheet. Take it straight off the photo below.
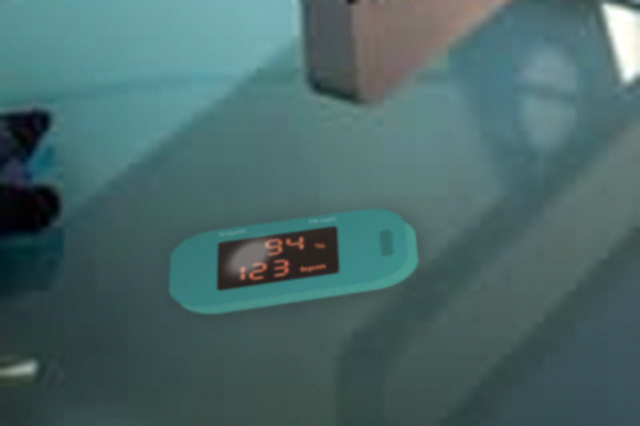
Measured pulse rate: 123 bpm
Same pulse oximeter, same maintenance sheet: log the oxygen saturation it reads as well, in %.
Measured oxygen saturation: 94 %
